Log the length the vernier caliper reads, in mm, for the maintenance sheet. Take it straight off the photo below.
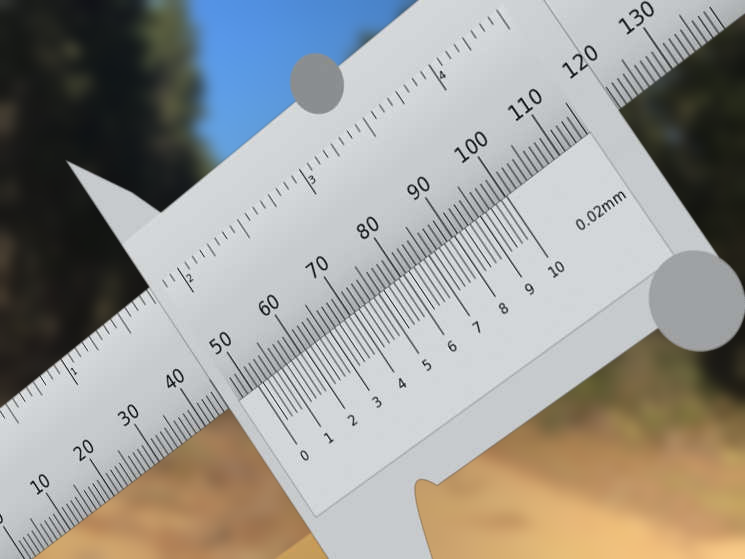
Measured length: 51.2 mm
